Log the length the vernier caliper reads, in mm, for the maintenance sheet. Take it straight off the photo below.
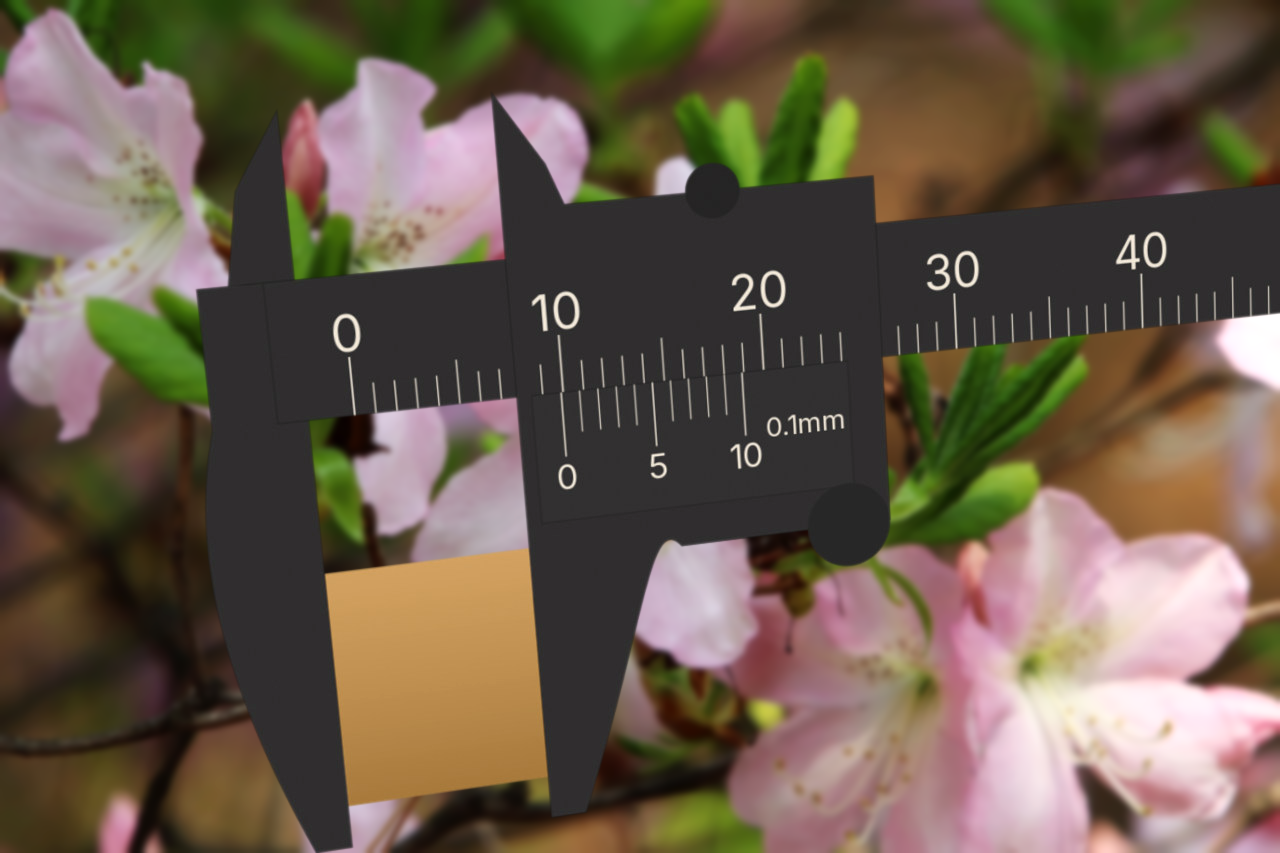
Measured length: 9.9 mm
